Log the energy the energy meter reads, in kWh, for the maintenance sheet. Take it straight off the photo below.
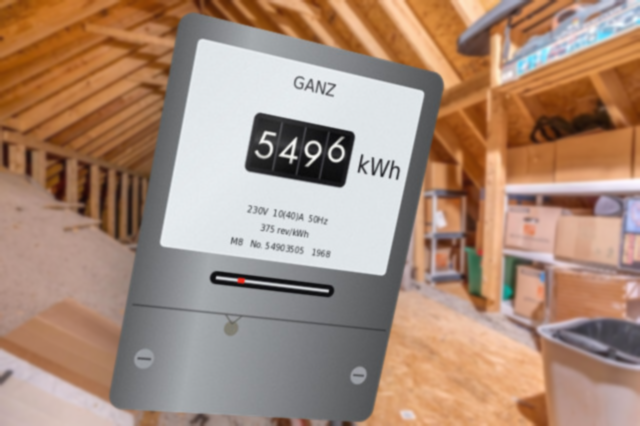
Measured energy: 5496 kWh
